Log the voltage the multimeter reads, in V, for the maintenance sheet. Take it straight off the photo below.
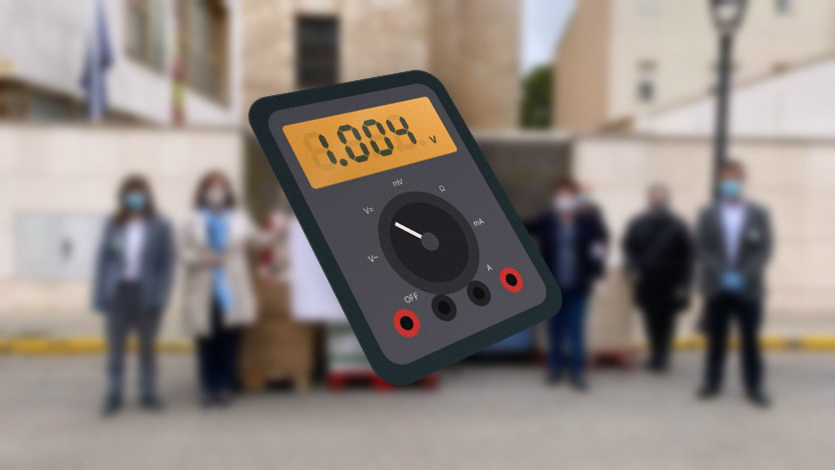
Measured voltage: 1.004 V
